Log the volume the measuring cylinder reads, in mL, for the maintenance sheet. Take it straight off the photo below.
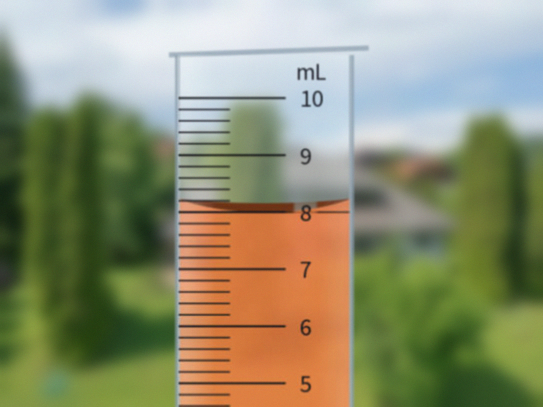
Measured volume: 8 mL
